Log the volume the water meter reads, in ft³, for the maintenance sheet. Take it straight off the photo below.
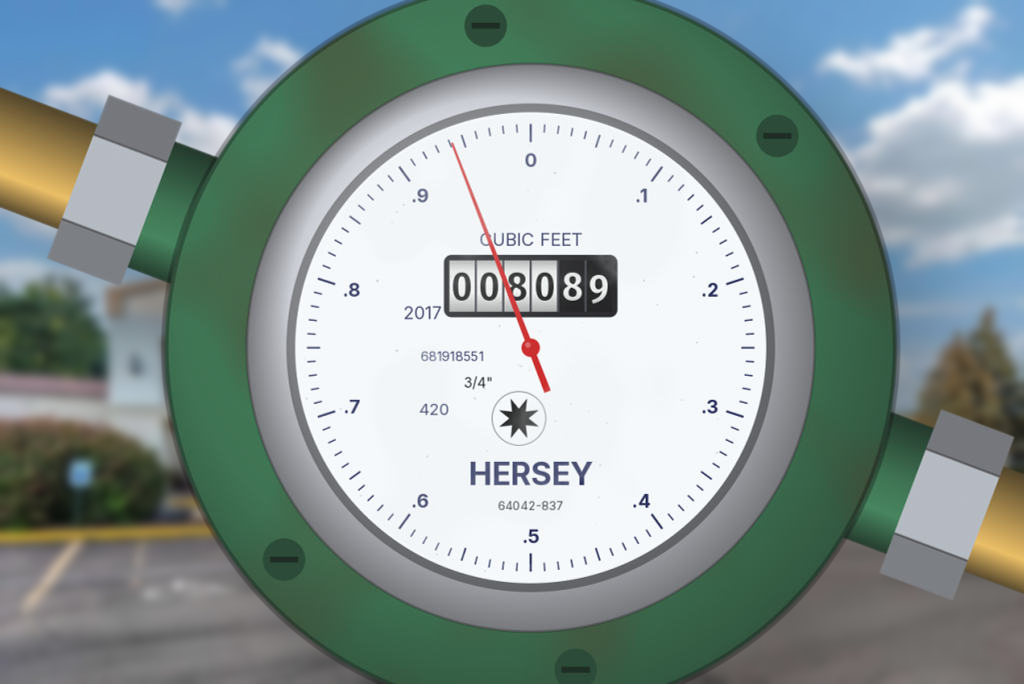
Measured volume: 8088.94 ft³
